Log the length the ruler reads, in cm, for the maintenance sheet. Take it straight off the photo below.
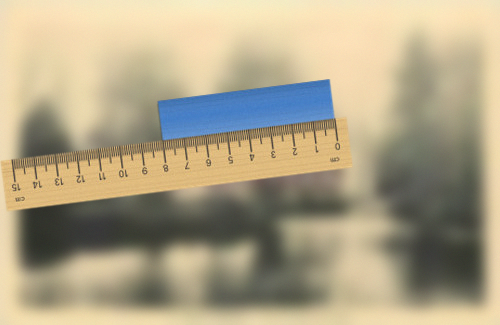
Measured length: 8 cm
